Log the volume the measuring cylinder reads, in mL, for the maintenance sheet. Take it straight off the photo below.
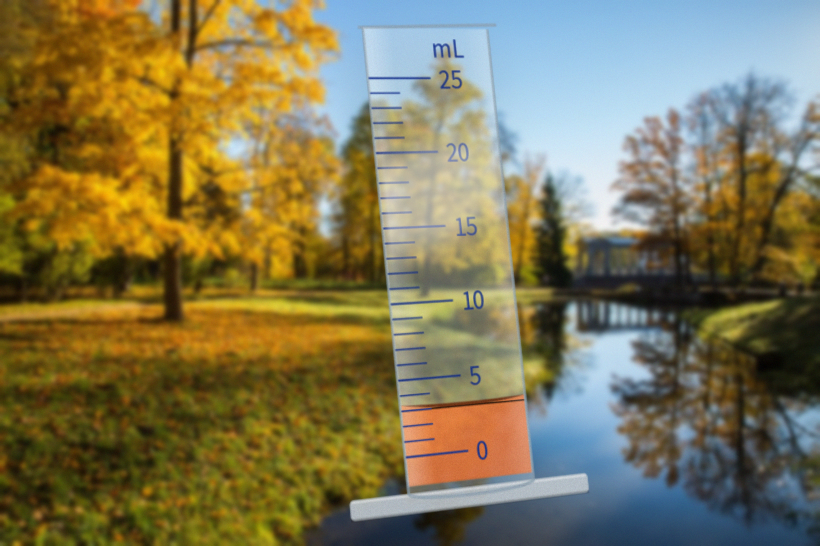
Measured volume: 3 mL
